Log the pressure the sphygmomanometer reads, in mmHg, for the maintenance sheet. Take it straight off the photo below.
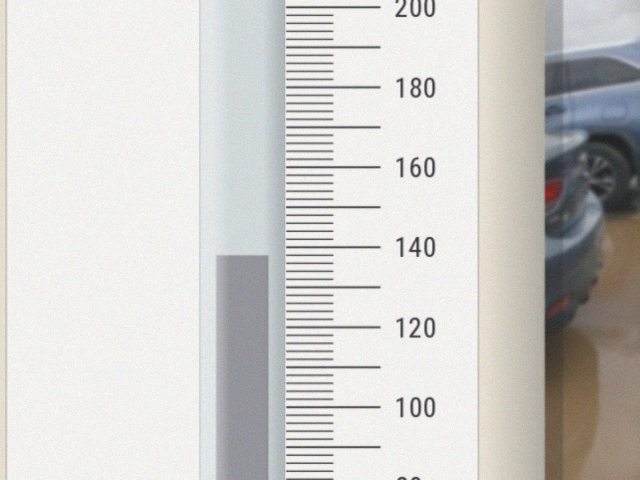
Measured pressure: 138 mmHg
